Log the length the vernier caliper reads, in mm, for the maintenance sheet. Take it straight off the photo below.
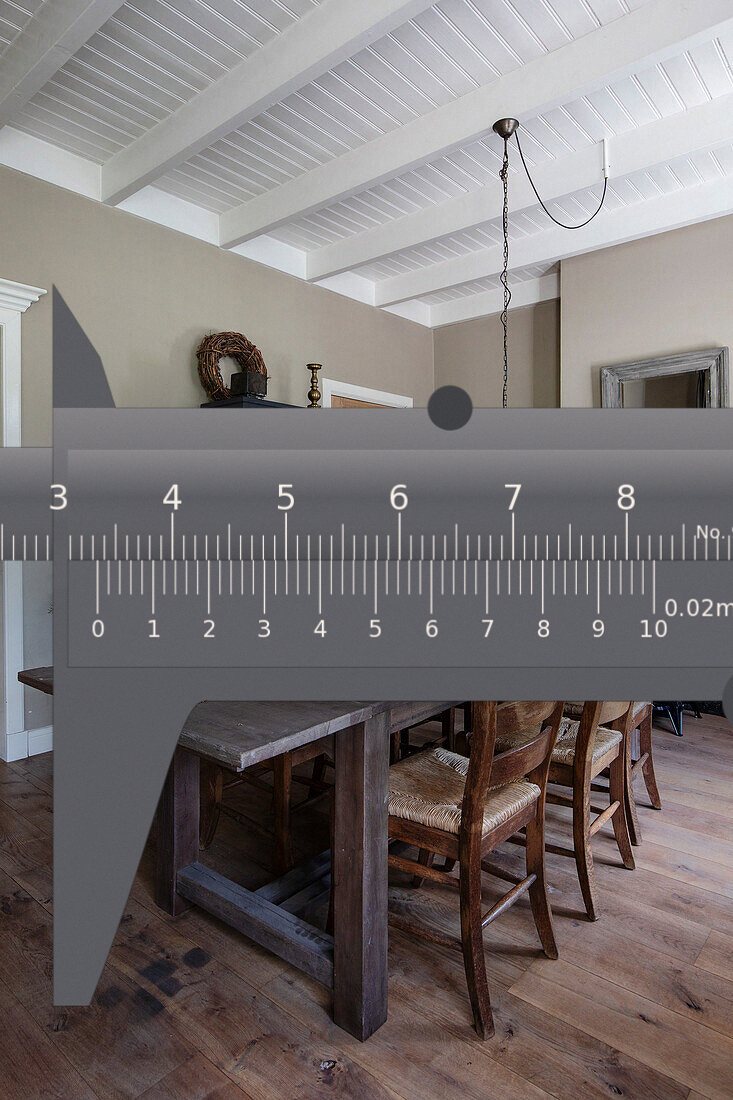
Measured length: 33.4 mm
